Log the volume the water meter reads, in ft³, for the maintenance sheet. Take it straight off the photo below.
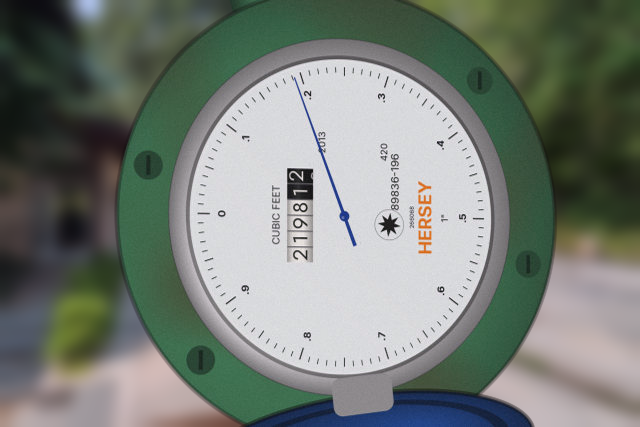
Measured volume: 219812.19 ft³
